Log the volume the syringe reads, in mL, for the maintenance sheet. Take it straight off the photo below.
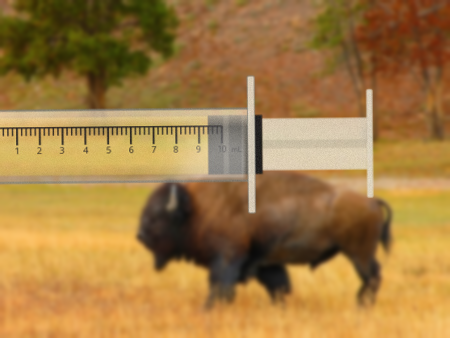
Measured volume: 9.4 mL
